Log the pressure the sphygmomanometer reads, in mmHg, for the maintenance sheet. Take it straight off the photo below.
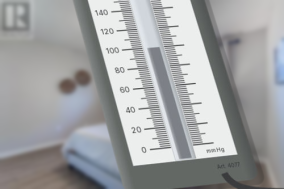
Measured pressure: 100 mmHg
